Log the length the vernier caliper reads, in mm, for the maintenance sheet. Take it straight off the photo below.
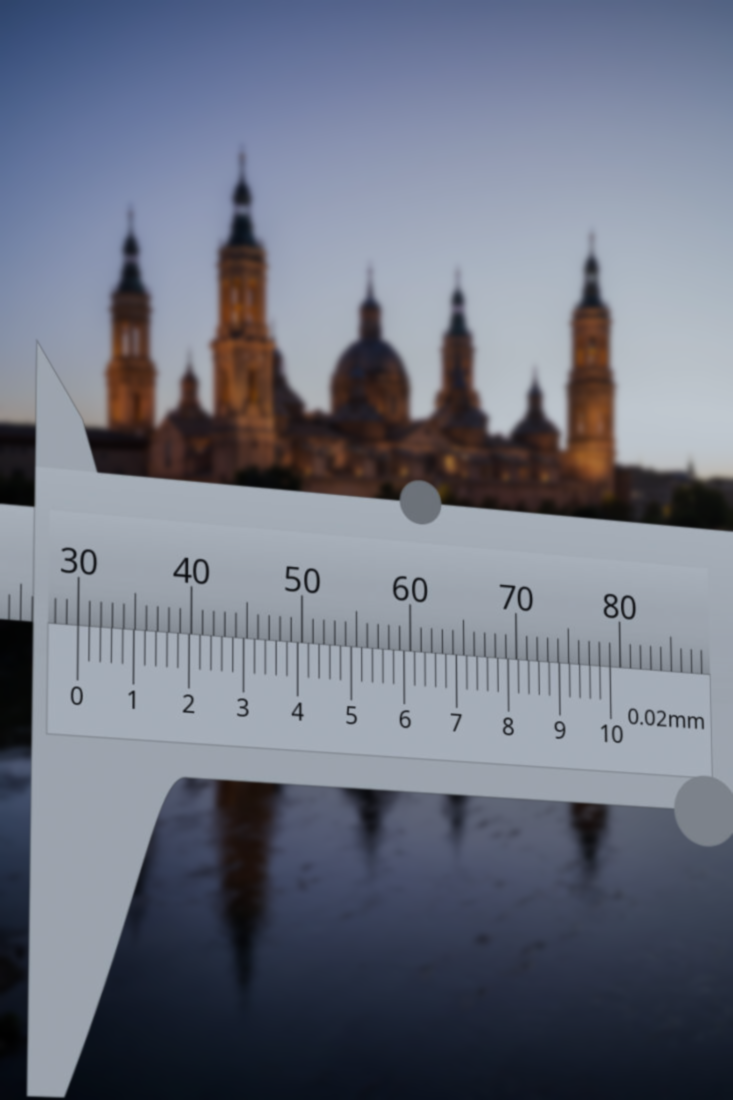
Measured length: 30.0 mm
